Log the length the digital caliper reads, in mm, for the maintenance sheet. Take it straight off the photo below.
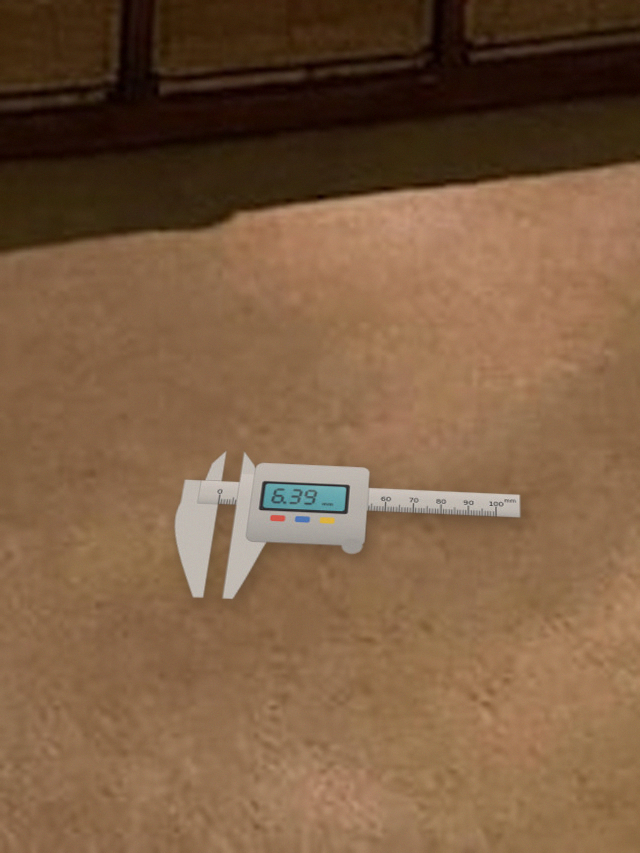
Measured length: 6.39 mm
